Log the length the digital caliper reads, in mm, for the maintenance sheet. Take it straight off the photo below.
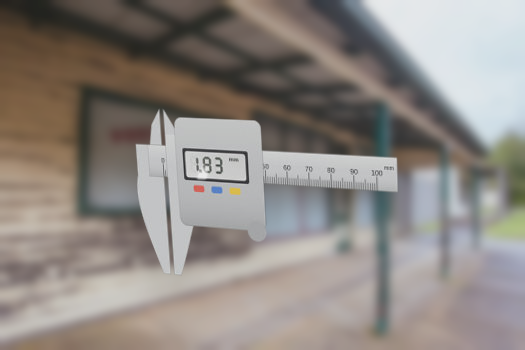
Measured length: 1.83 mm
